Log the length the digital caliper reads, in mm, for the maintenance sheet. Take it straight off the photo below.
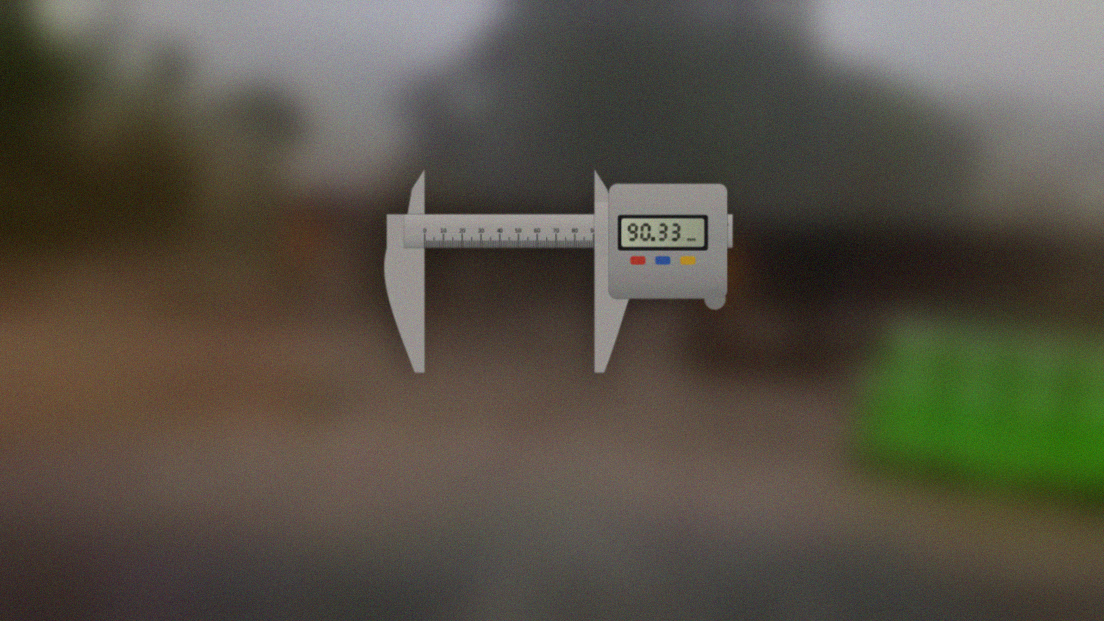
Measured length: 90.33 mm
